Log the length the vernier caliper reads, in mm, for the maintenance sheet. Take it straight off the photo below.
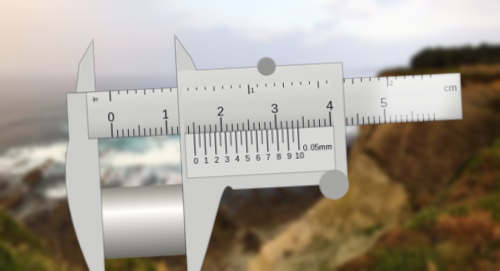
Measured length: 15.0 mm
